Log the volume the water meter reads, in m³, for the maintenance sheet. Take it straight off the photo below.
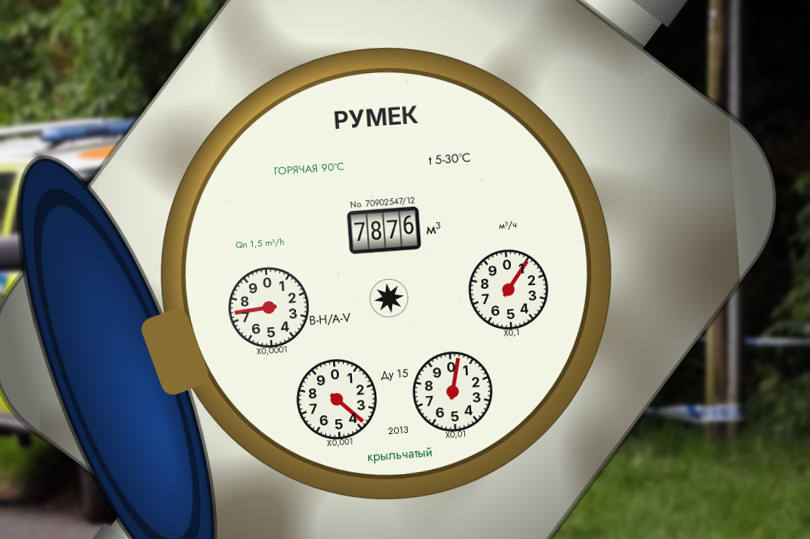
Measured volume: 7876.1037 m³
